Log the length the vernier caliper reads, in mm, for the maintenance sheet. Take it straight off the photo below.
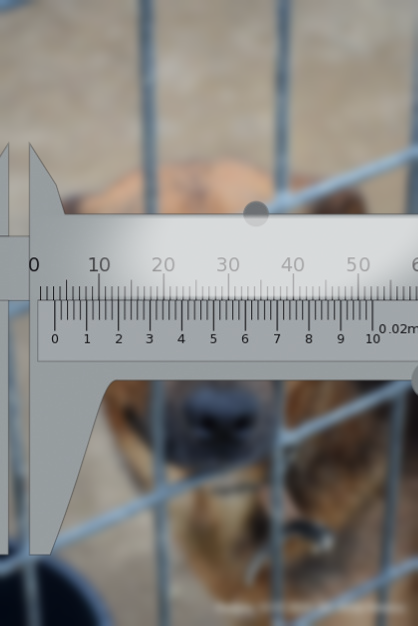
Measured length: 3.2 mm
